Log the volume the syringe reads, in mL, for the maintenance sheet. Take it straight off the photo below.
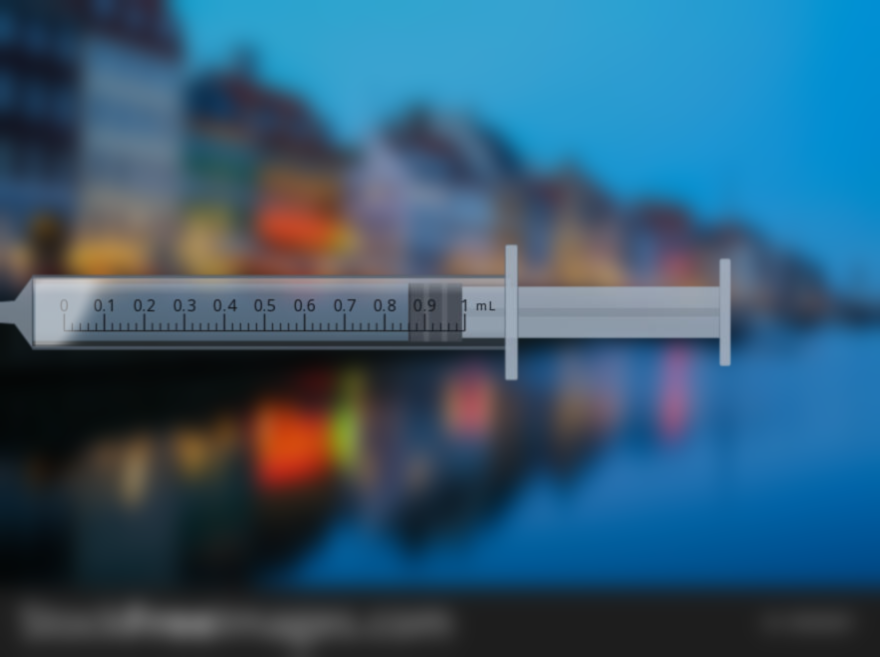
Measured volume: 0.86 mL
